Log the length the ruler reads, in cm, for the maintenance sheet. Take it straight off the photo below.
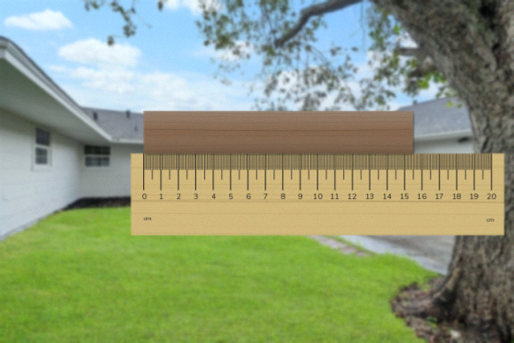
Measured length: 15.5 cm
